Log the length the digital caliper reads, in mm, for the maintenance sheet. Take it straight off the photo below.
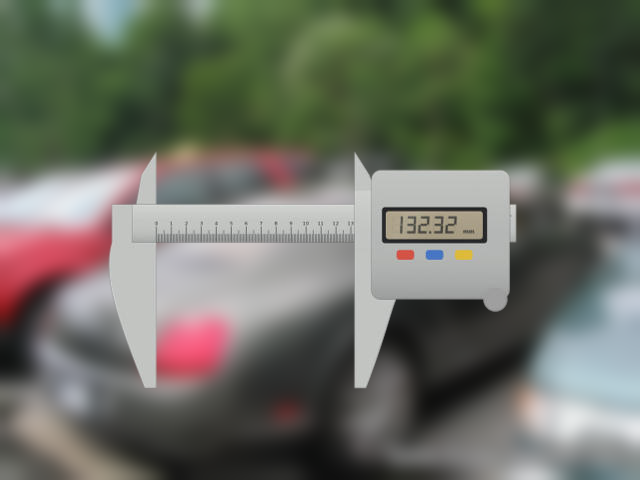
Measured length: 132.32 mm
